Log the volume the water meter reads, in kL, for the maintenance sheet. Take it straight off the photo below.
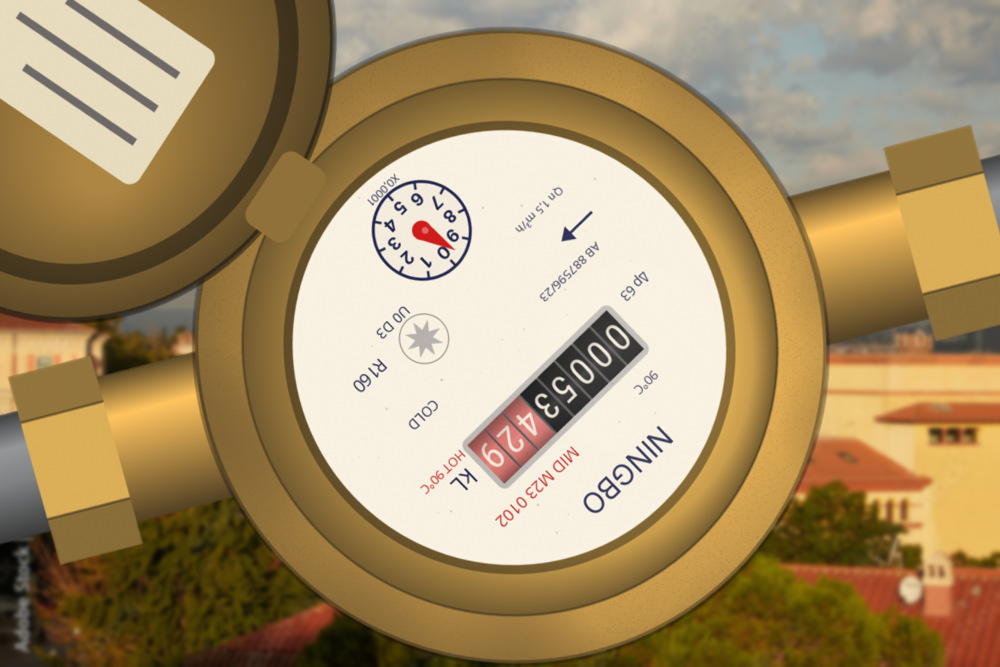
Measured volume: 53.4289 kL
